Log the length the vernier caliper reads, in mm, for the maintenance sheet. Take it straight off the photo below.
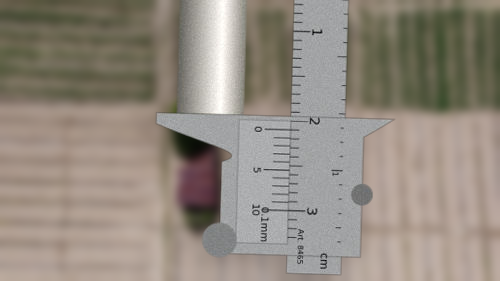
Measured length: 21.0 mm
